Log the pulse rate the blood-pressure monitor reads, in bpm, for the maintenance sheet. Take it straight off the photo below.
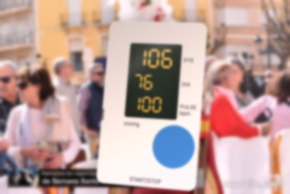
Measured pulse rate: 100 bpm
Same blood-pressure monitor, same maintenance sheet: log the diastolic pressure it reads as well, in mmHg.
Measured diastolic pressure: 76 mmHg
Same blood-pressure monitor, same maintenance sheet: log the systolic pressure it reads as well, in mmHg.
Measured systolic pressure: 106 mmHg
